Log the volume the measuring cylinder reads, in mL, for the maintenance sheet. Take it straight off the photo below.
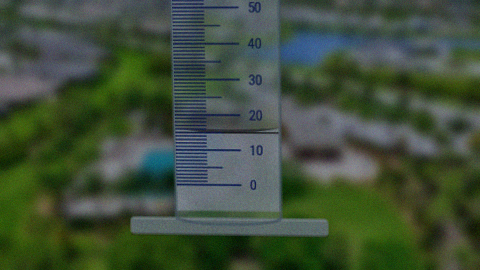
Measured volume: 15 mL
